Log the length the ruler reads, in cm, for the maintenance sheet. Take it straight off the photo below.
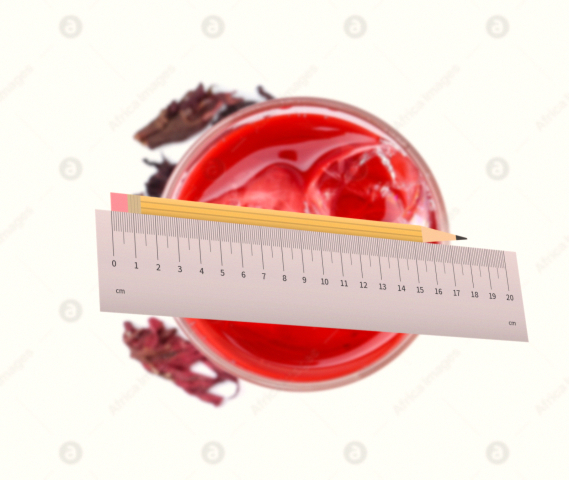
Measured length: 18 cm
